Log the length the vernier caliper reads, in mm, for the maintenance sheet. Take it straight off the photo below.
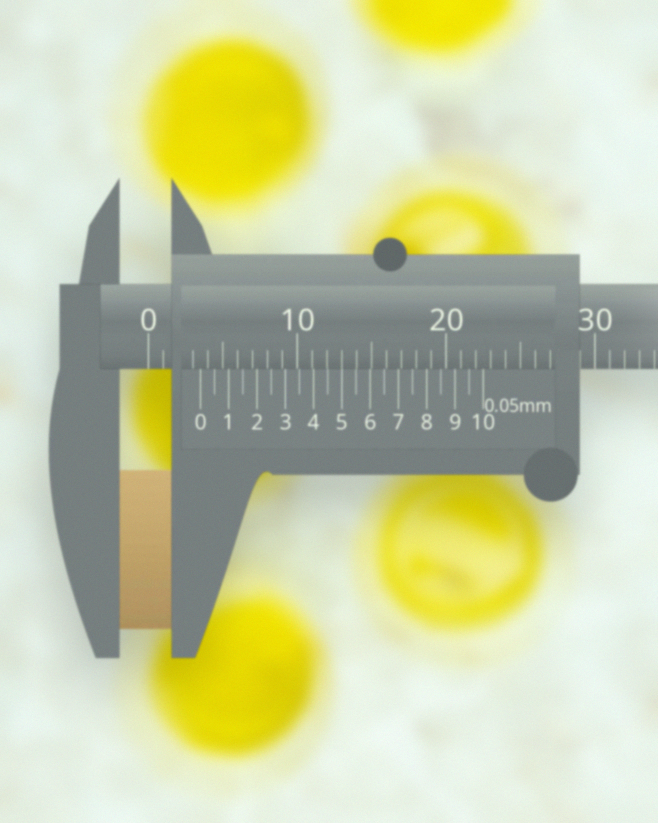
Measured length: 3.5 mm
